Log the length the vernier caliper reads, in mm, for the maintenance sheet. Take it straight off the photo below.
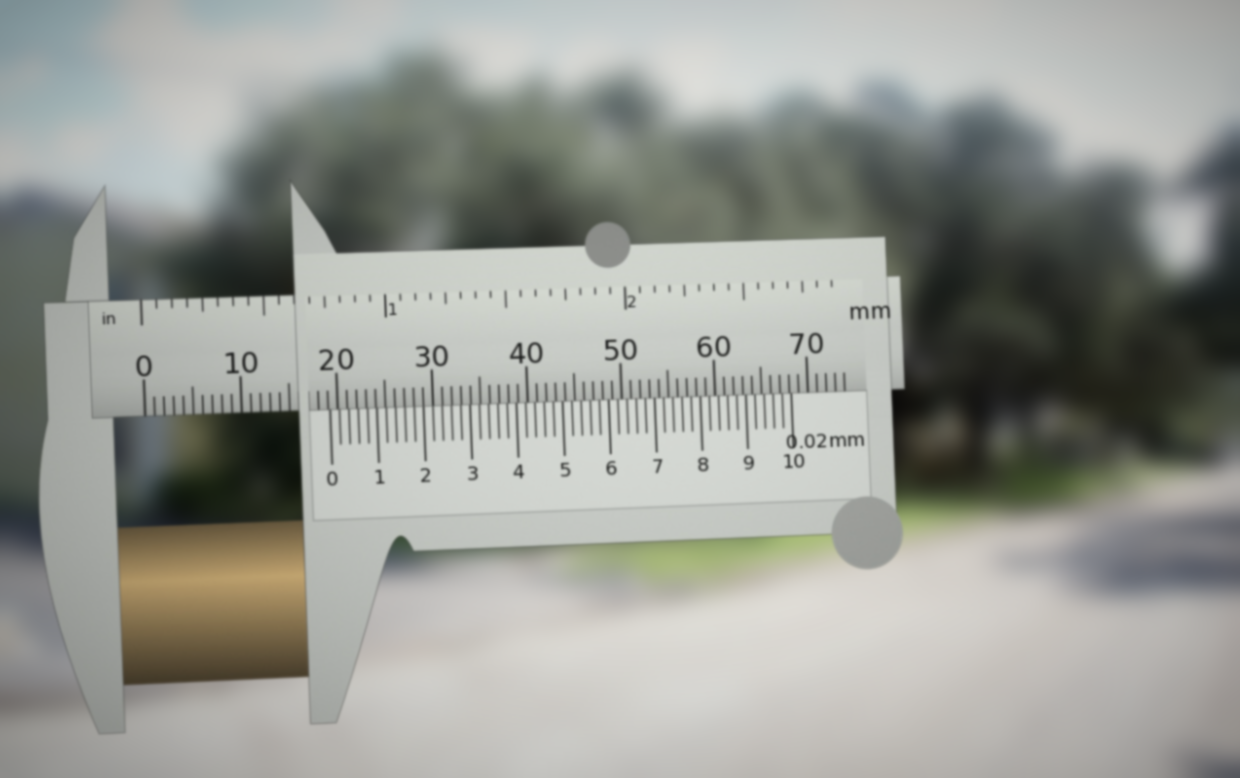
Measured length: 19.2 mm
